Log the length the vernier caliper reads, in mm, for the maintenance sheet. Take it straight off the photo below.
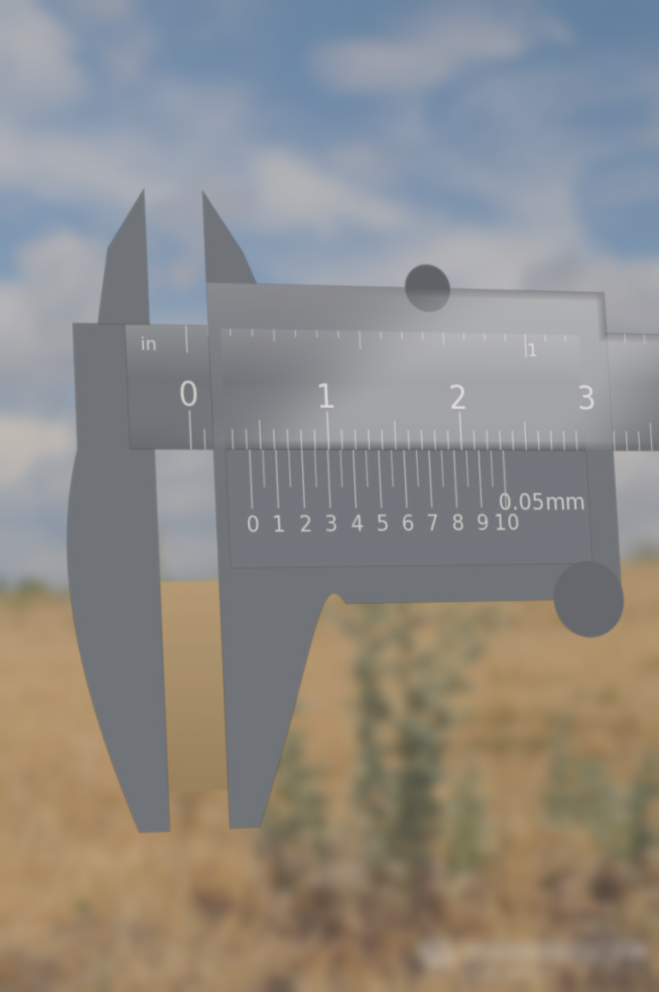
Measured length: 4.2 mm
